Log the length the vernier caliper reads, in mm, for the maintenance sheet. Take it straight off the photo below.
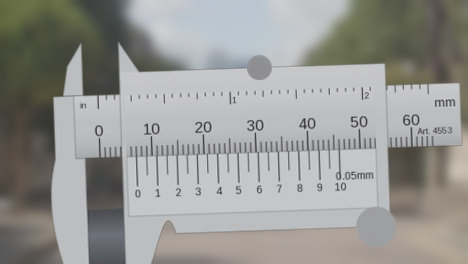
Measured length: 7.0 mm
